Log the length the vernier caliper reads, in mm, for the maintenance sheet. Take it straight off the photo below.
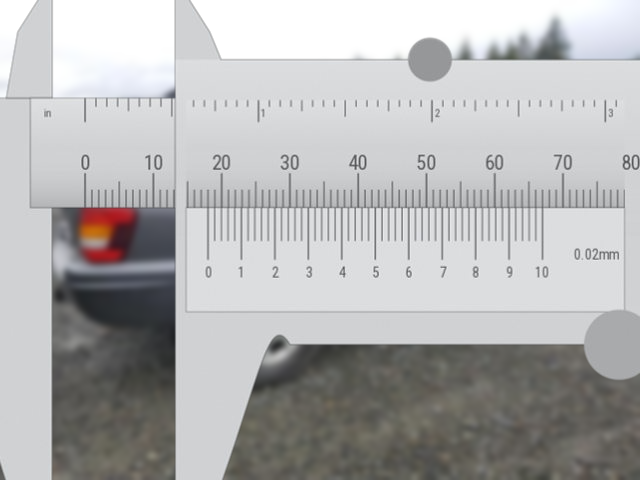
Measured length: 18.0 mm
